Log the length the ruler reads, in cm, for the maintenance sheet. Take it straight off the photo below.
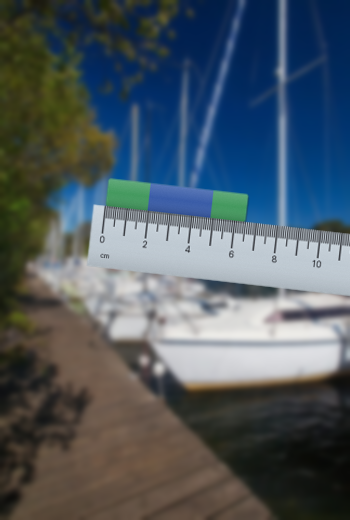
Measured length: 6.5 cm
